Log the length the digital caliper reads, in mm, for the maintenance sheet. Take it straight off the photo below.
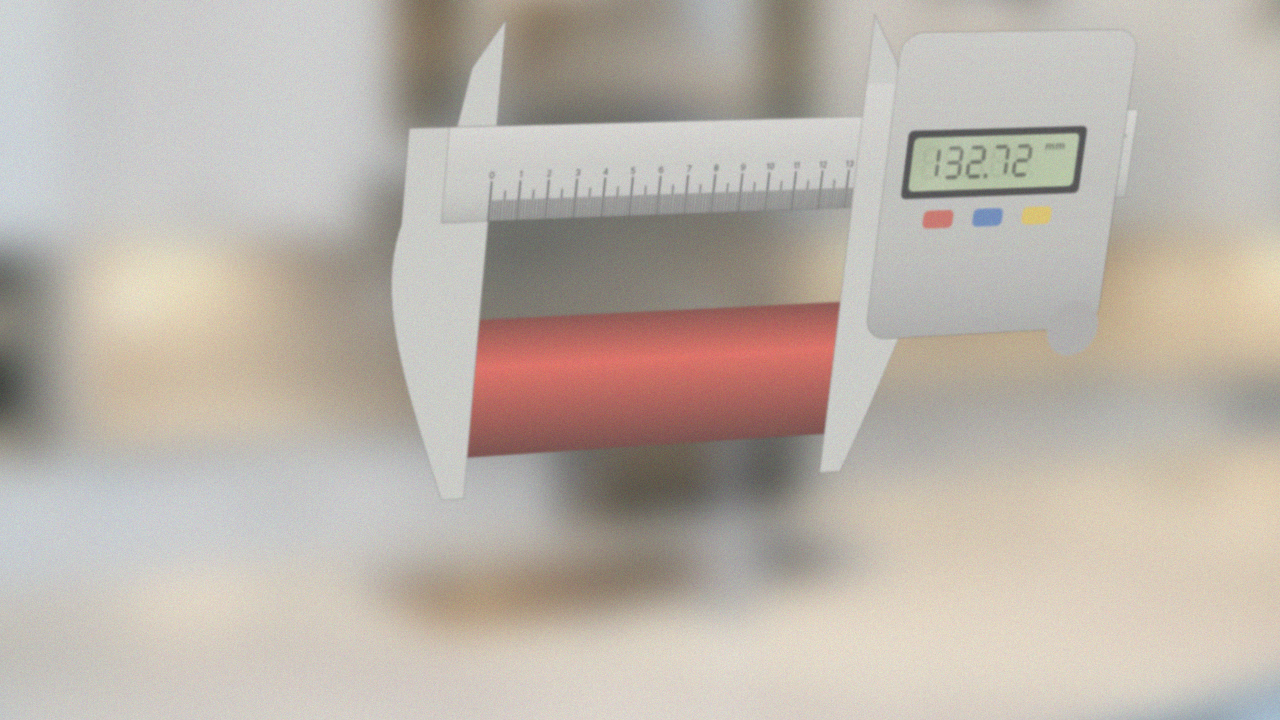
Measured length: 132.72 mm
